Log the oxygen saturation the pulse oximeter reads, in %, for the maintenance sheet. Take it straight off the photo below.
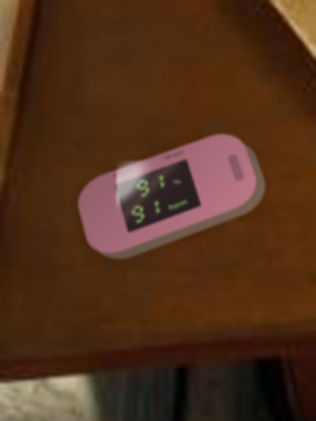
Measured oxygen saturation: 91 %
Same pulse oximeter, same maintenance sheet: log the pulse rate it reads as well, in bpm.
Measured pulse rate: 91 bpm
